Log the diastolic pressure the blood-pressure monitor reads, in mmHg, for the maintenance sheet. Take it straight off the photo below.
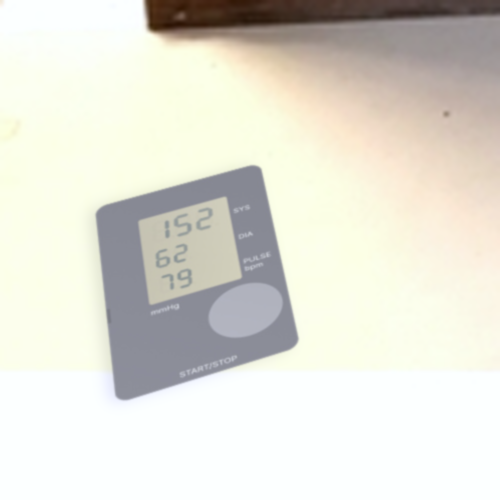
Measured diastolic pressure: 62 mmHg
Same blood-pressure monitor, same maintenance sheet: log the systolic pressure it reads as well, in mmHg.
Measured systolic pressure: 152 mmHg
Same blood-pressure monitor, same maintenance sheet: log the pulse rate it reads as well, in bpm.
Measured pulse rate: 79 bpm
